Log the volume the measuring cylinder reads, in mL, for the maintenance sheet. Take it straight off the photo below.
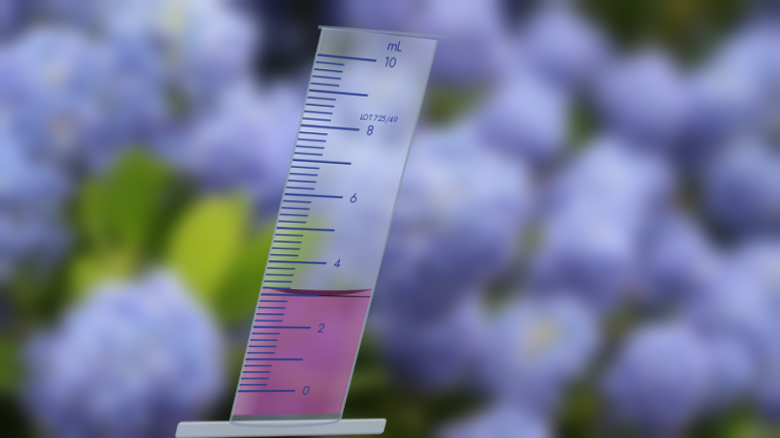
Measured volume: 3 mL
